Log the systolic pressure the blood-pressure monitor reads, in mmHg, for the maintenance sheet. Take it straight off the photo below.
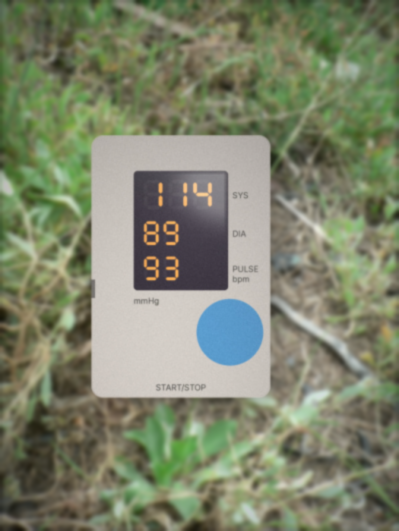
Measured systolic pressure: 114 mmHg
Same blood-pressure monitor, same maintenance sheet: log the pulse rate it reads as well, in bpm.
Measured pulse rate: 93 bpm
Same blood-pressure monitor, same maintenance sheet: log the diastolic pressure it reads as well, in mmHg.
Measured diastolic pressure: 89 mmHg
